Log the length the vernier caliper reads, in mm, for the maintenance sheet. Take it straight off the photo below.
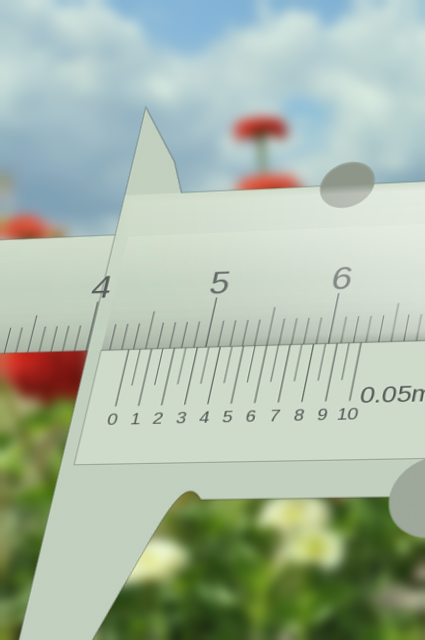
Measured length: 43.6 mm
